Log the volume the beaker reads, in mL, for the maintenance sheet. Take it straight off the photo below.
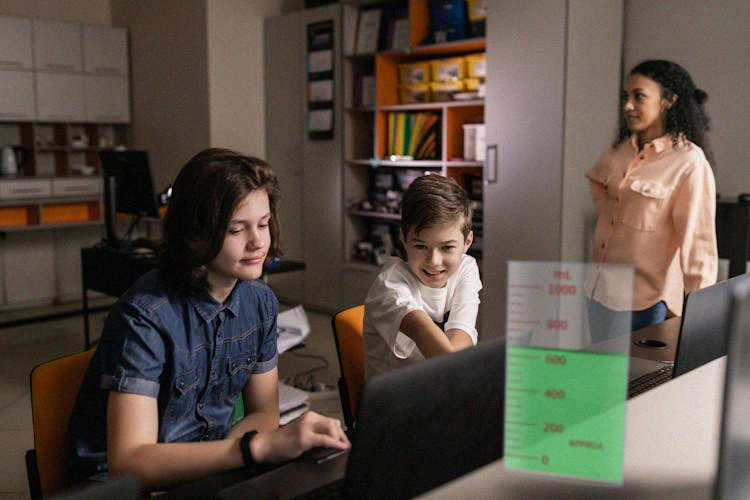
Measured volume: 650 mL
